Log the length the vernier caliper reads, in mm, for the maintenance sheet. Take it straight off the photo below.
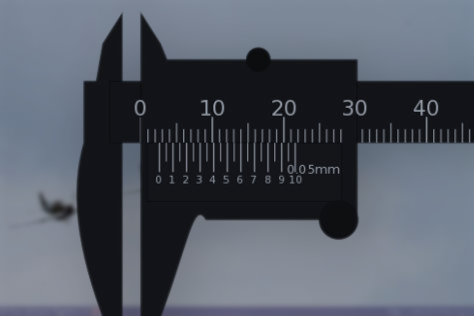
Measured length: 2.6 mm
